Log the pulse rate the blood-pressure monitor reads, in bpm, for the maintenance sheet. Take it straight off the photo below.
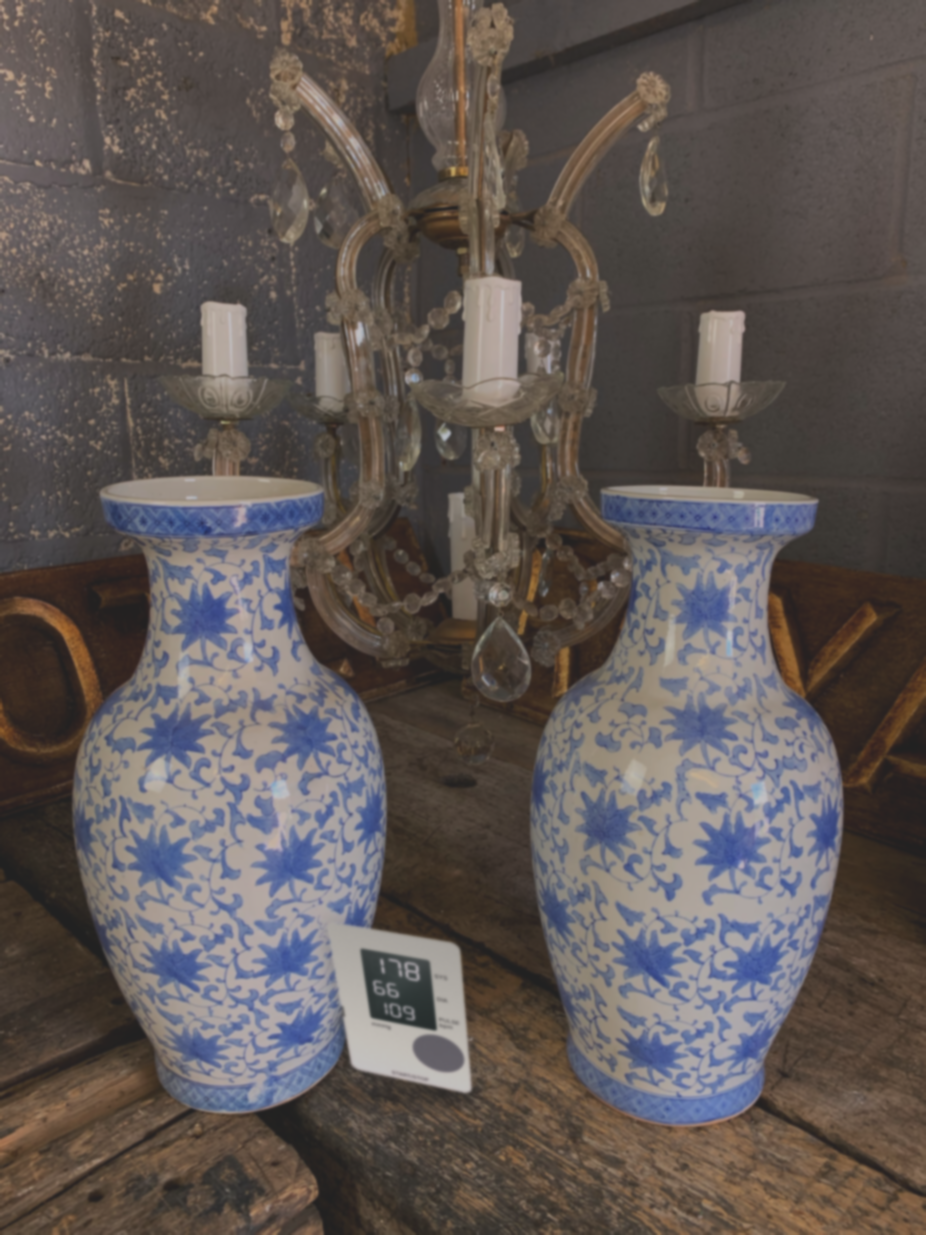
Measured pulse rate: 109 bpm
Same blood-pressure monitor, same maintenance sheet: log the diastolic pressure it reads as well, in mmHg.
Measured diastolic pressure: 66 mmHg
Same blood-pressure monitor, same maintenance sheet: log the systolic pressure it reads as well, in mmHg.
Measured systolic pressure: 178 mmHg
